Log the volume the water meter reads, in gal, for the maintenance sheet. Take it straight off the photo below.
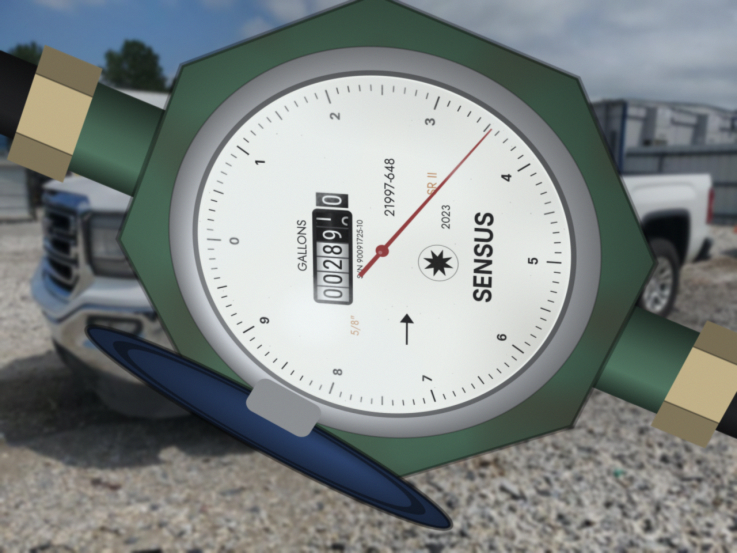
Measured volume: 28913.5 gal
